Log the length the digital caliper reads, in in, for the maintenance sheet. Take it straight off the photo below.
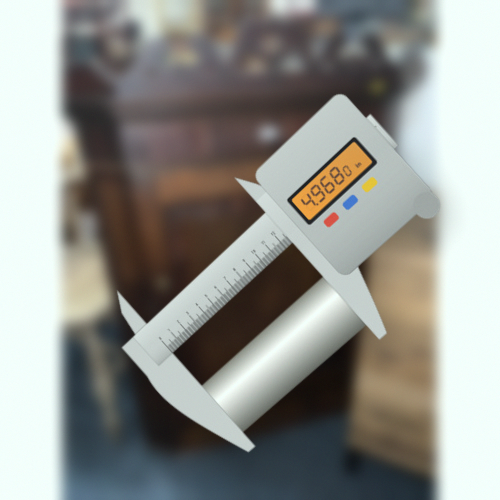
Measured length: 4.9680 in
